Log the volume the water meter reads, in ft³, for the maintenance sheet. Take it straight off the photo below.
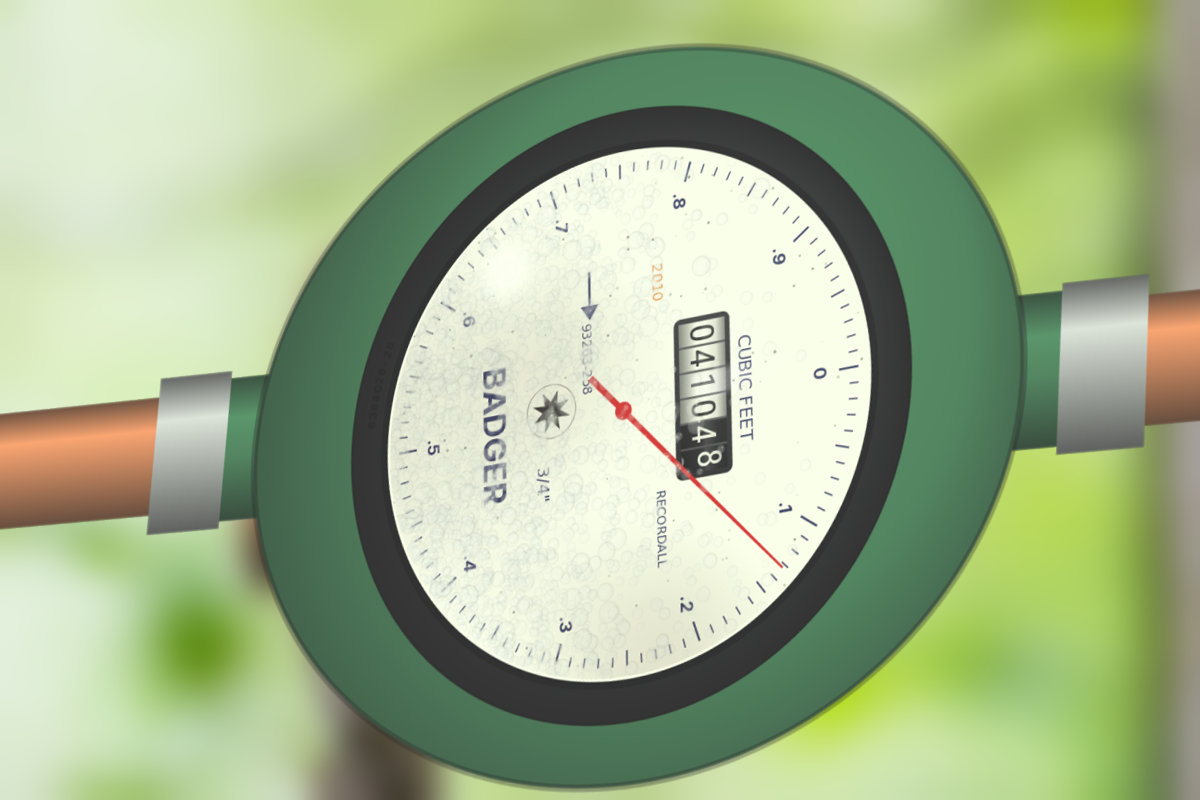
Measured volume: 41048.13 ft³
